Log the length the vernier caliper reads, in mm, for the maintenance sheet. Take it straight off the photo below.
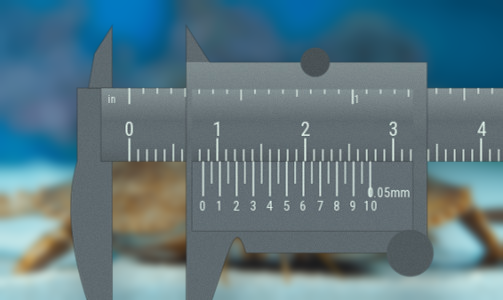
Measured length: 8.4 mm
